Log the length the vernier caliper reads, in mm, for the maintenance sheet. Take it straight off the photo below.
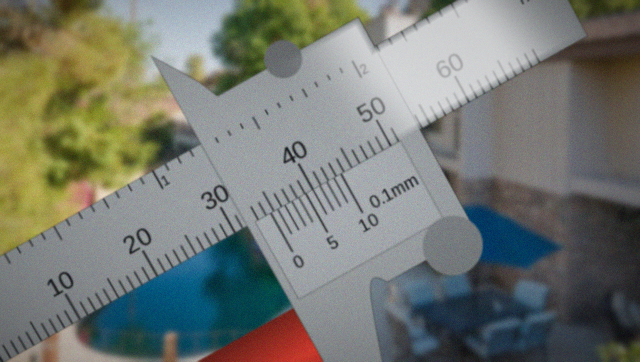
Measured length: 34.6 mm
